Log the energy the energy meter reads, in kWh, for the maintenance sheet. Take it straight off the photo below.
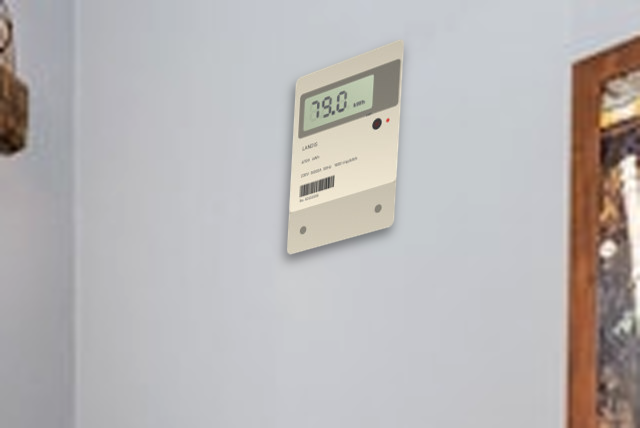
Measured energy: 79.0 kWh
